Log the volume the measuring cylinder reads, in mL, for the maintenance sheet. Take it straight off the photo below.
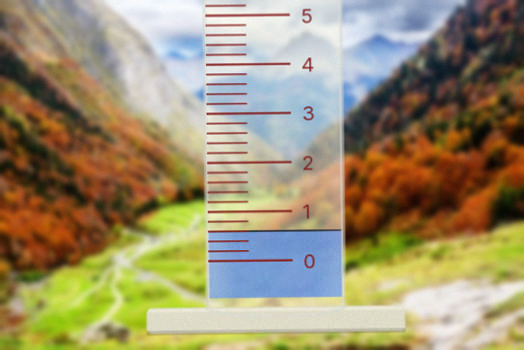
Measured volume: 0.6 mL
